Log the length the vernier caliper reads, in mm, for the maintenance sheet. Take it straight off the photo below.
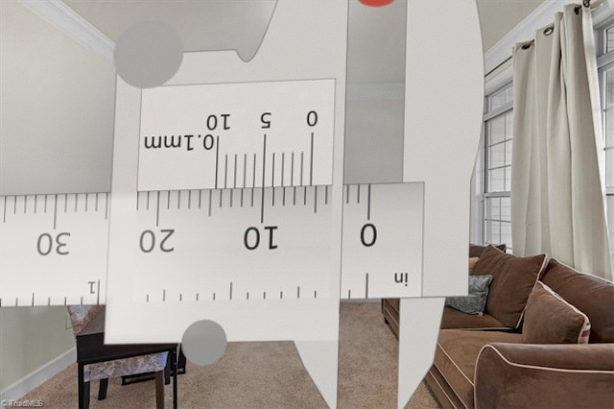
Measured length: 5.5 mm
